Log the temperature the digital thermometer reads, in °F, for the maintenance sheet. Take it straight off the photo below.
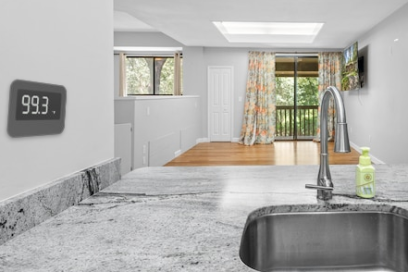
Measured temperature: 99.3 °F
